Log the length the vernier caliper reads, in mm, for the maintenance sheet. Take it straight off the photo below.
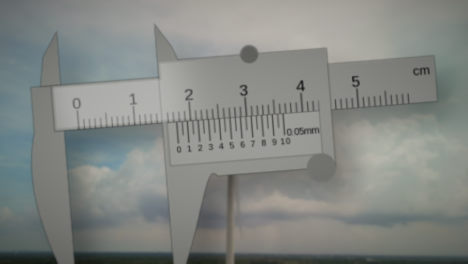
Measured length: 17.5 mm
